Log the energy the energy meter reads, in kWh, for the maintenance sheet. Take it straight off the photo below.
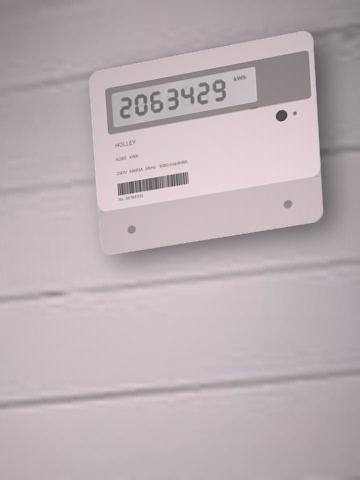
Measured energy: 2063429 kWh
